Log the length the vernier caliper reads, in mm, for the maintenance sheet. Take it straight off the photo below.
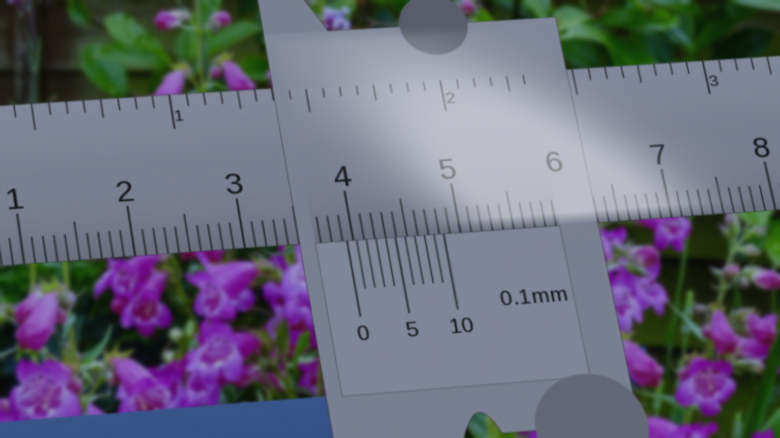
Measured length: 39.4 mm
